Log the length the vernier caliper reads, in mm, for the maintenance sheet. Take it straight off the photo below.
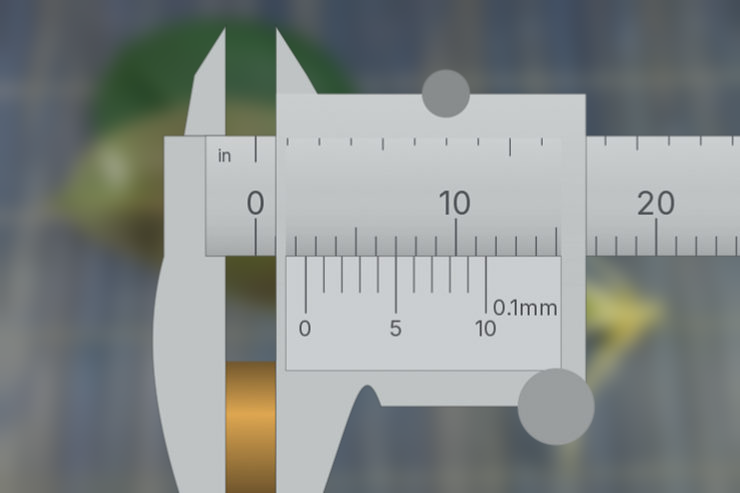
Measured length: 2.5 mm
